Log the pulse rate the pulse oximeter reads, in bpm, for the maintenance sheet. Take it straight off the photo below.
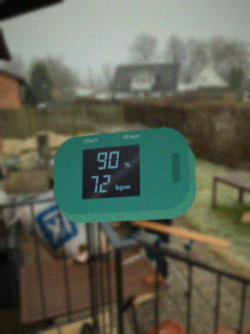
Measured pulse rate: 72 bpm
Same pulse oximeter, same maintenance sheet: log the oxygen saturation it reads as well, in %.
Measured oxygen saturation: 90 %
